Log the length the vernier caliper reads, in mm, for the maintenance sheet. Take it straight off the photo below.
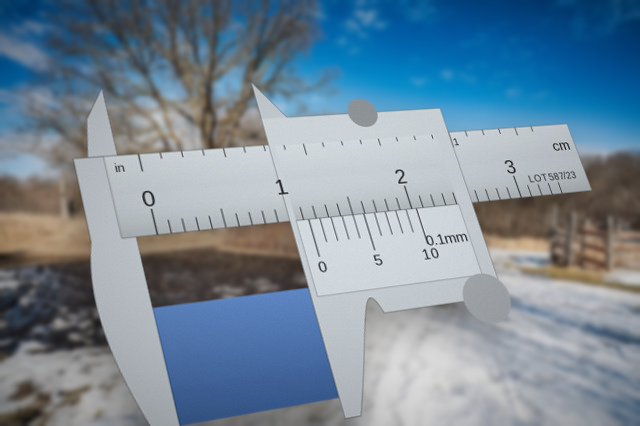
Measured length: 11.4 mm
